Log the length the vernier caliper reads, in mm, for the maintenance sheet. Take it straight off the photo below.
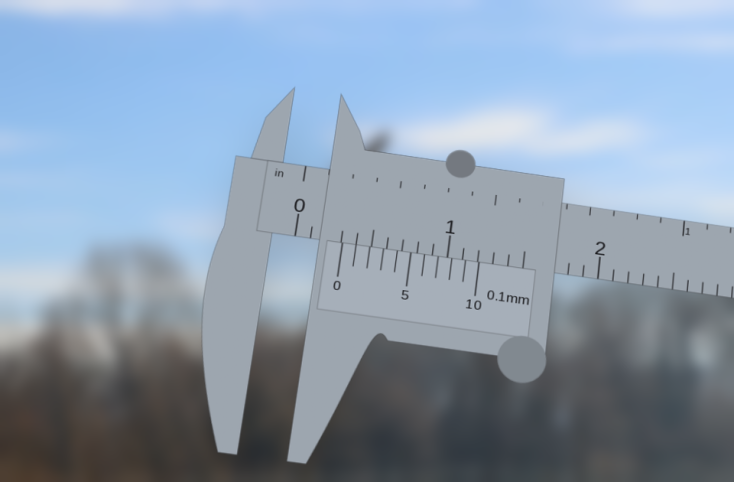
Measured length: 3.1 mm
